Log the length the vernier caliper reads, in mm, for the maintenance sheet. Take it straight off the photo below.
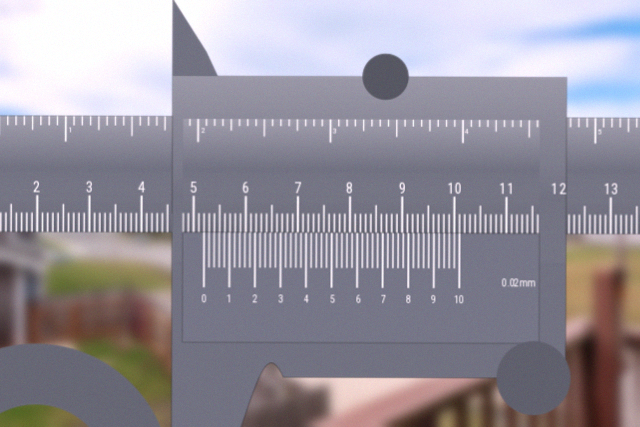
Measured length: 52.0 mm
